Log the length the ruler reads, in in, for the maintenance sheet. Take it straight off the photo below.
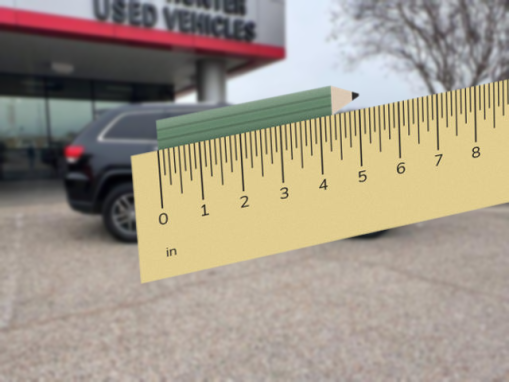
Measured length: 5 in
